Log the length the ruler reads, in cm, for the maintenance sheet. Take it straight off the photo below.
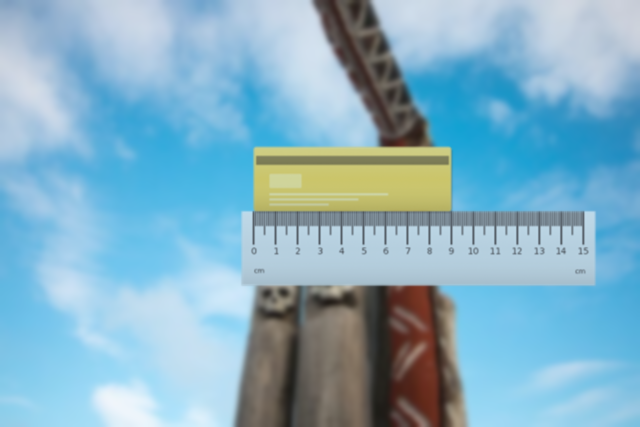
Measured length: 9 cm
